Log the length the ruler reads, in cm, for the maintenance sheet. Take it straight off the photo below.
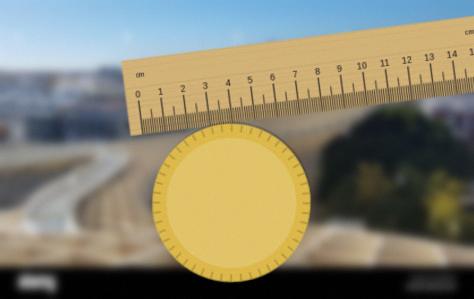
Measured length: 7 cm
